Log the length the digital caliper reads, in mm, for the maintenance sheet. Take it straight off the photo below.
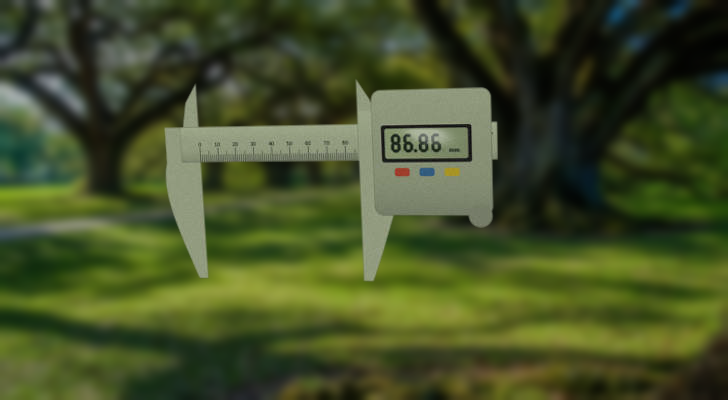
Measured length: 86.86 mm
